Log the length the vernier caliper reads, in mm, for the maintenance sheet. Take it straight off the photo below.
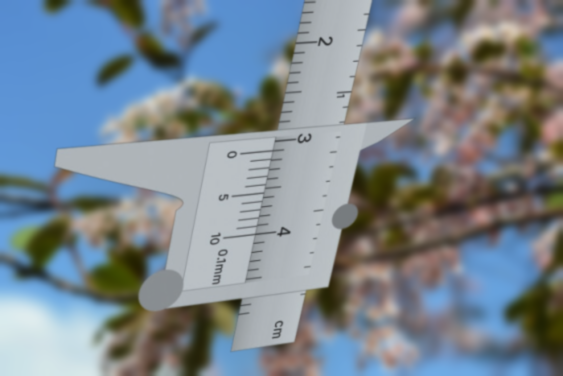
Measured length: 31.0 mm
